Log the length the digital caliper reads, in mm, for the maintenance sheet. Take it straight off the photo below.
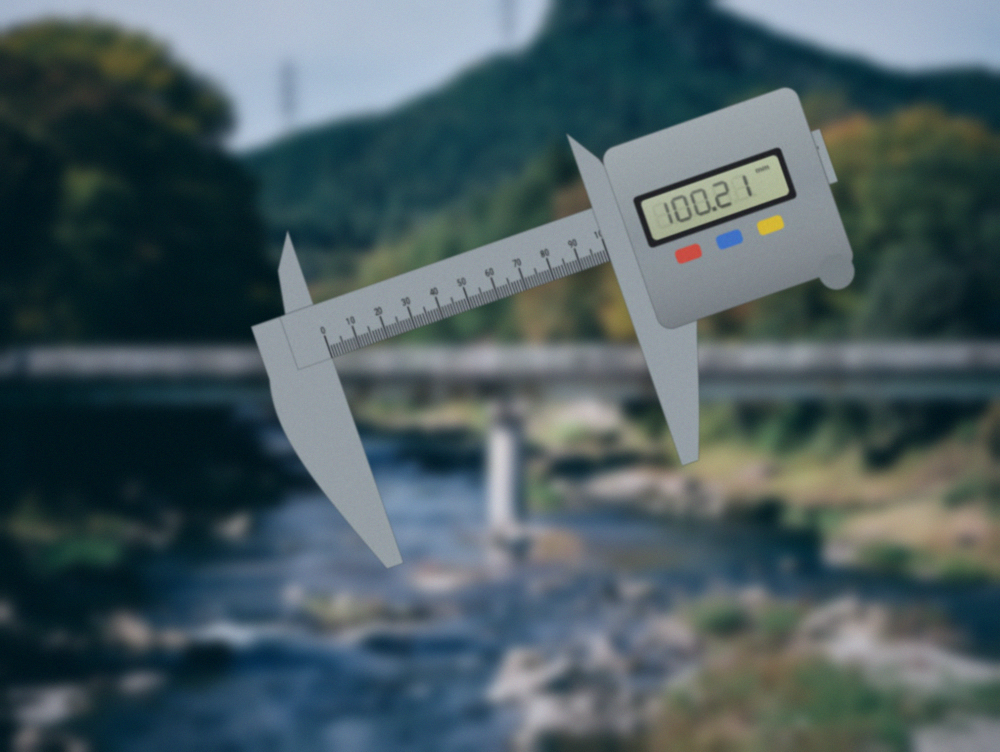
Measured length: 100.21 mm
